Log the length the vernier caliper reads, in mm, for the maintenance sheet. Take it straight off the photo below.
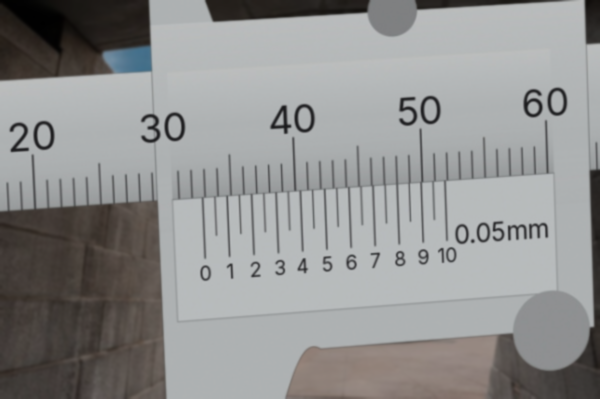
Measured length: 32.8 mm
